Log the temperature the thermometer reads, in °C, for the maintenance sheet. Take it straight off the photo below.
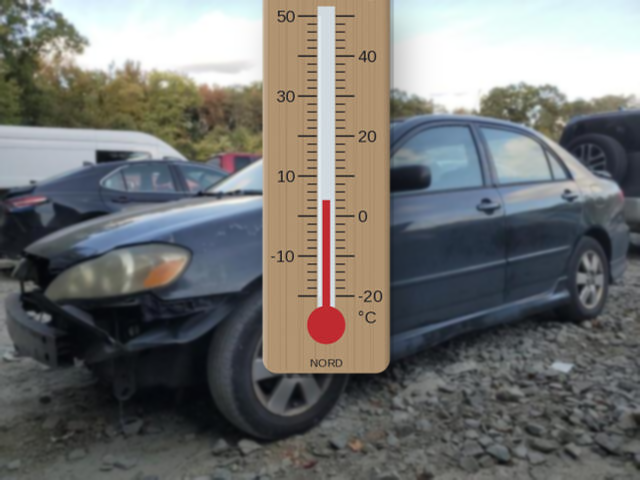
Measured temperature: 4 °C
